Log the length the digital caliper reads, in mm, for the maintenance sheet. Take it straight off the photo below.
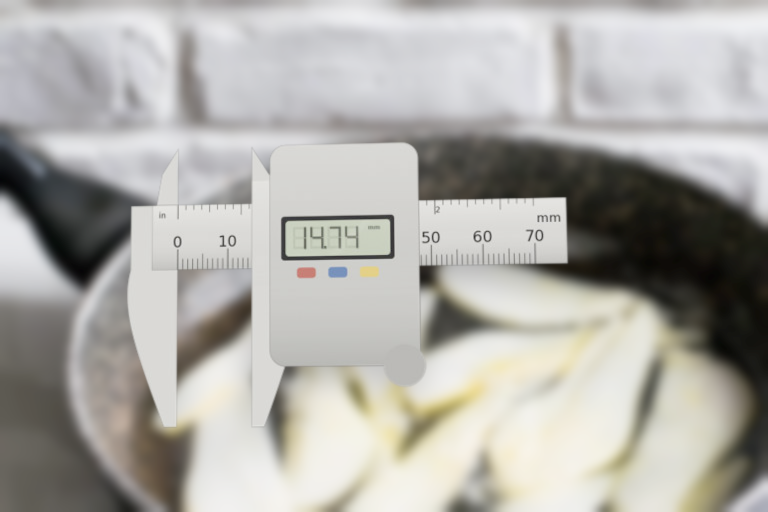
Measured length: 14.74 mm
